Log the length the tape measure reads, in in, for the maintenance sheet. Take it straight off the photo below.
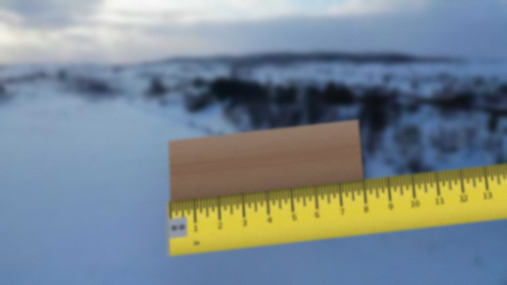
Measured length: 8 in
